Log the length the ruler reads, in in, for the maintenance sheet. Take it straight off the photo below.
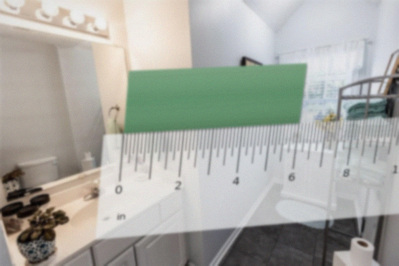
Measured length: 6 in
